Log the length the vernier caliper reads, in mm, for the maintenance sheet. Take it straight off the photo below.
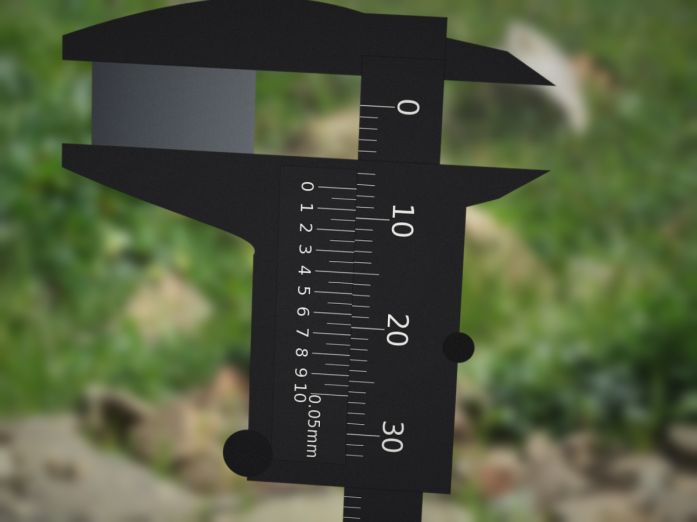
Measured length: 7.4 mm
